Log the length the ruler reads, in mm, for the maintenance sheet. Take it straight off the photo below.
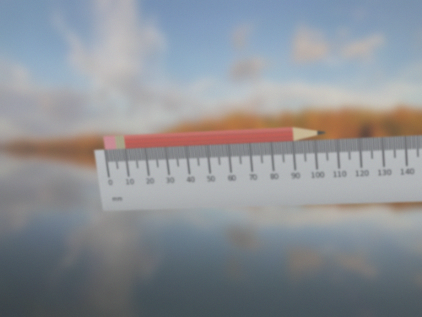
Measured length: 105 mm
